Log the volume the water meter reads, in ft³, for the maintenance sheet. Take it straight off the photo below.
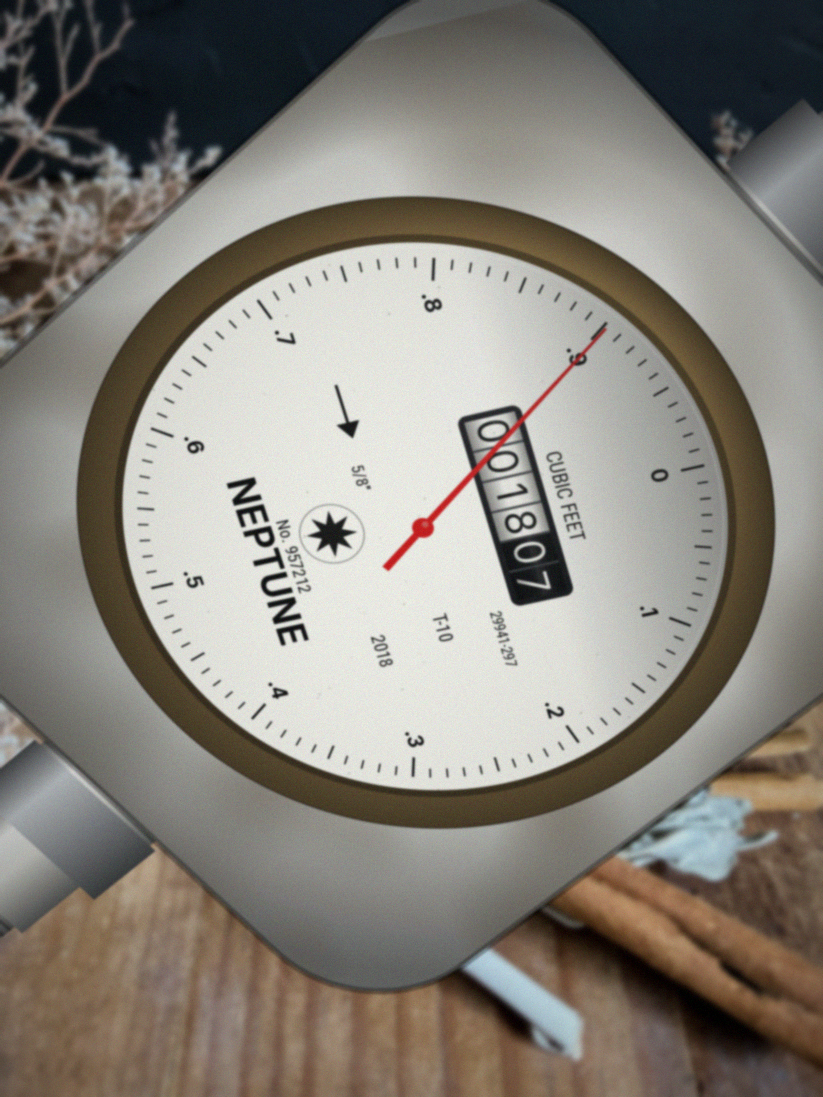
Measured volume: 1806.90 ft³
